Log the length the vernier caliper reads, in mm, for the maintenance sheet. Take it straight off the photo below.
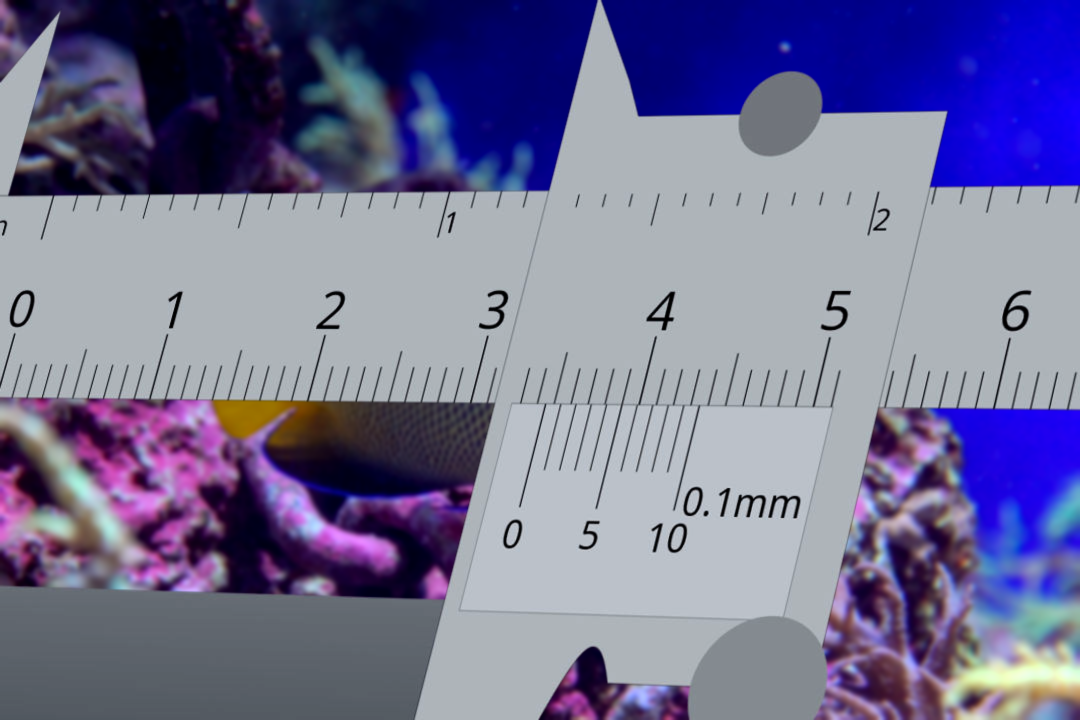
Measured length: 34.5 mm
